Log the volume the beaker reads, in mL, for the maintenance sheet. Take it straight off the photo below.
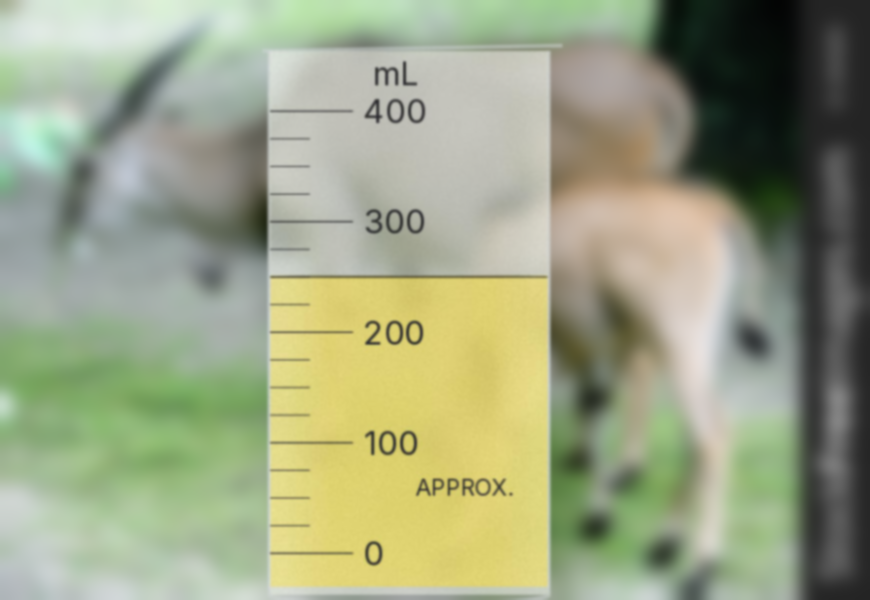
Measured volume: 250 mL
